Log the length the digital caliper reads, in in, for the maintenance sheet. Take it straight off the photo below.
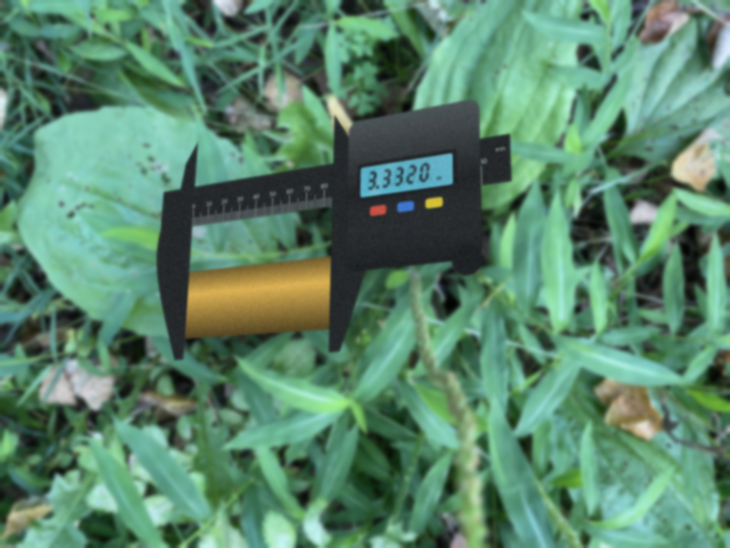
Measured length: 3.3320 in
